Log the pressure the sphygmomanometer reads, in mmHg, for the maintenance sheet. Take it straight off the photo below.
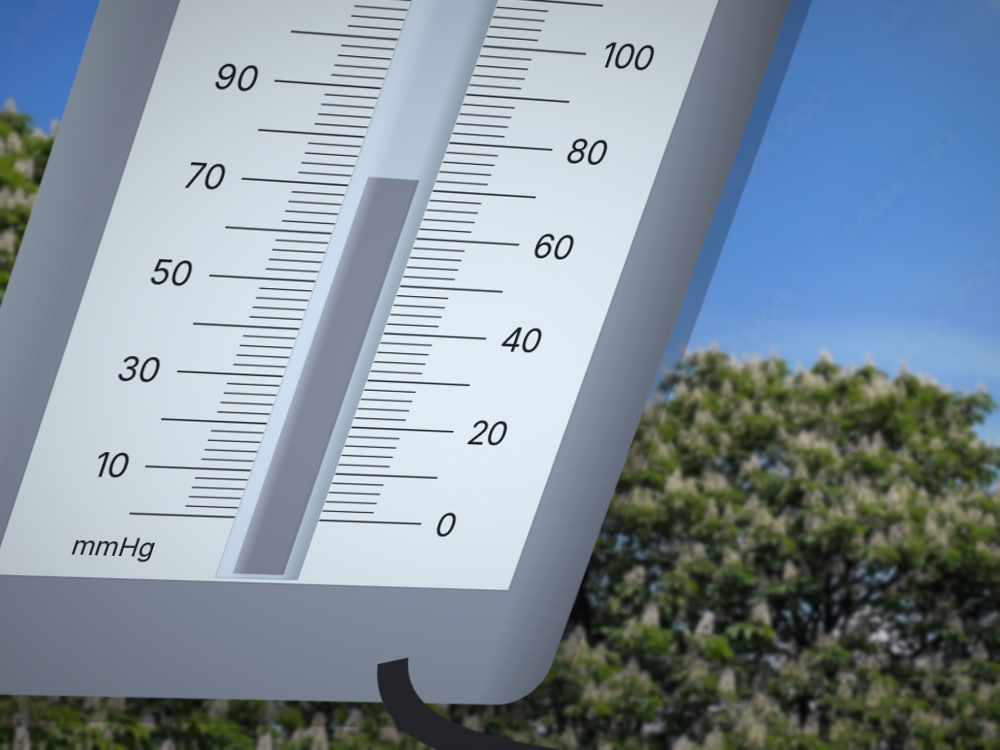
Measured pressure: 72 mmHg
